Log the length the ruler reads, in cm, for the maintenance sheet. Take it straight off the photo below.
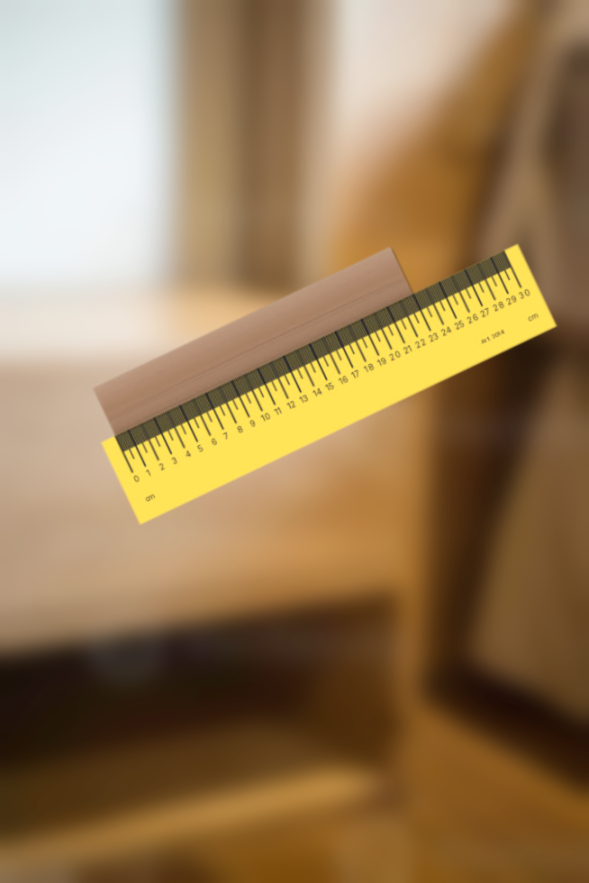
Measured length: 23 cm
